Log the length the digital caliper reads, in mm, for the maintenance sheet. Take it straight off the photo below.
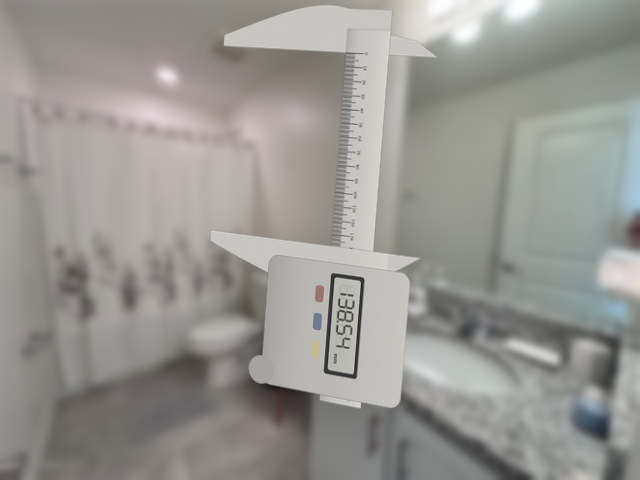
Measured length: 138.54 mm
